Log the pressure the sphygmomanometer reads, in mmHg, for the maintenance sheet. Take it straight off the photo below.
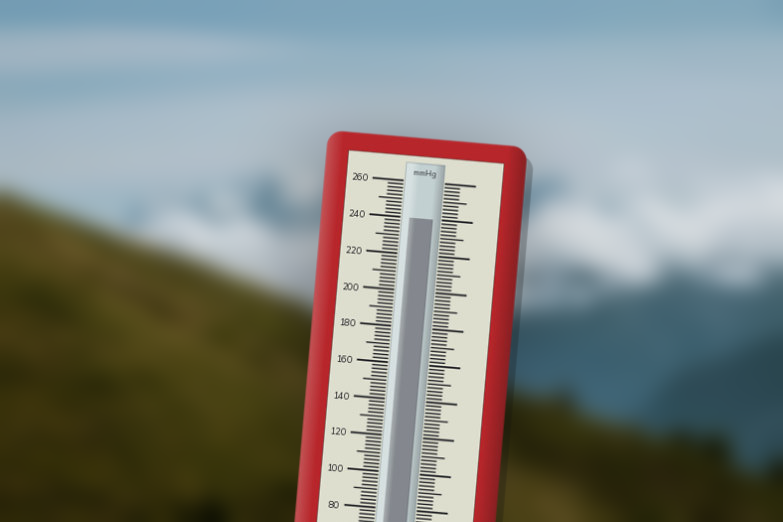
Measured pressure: 240 mmHg
